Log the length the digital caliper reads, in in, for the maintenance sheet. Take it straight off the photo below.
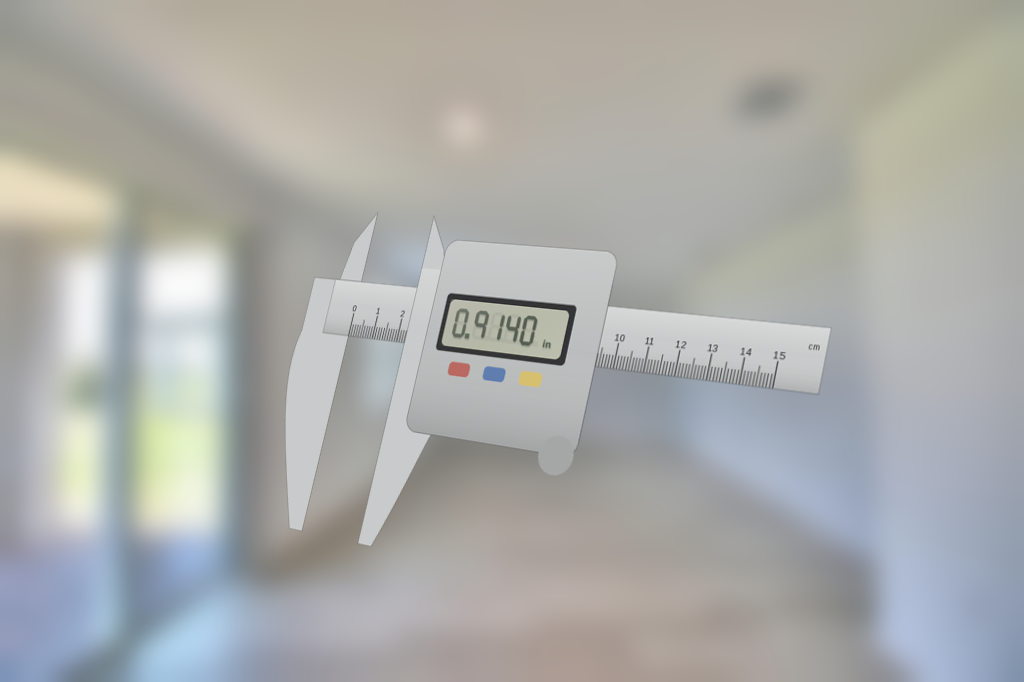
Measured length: 0.9140 in
